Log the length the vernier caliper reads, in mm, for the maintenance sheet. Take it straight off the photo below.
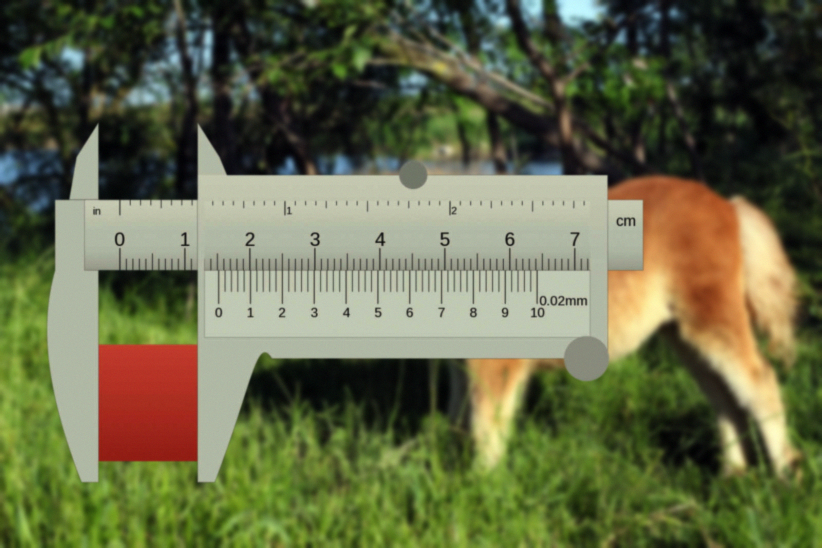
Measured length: 15.2 mm
